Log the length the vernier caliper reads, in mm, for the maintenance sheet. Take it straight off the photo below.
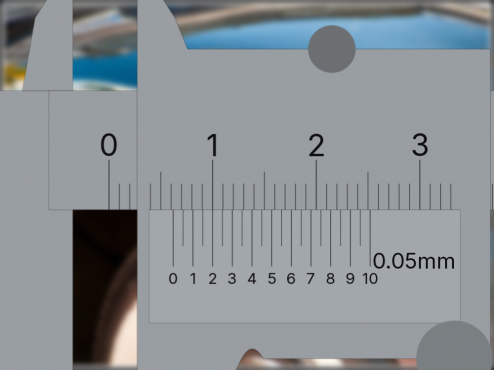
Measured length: 6.2 mm
